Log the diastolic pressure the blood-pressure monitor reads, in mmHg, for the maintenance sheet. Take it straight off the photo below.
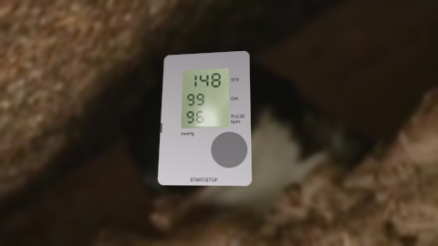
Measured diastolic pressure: 99 mmHg
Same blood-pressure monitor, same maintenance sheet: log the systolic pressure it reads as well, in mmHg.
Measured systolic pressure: 148 mmHg
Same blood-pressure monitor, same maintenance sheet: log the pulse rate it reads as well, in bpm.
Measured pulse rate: 96 bpm
